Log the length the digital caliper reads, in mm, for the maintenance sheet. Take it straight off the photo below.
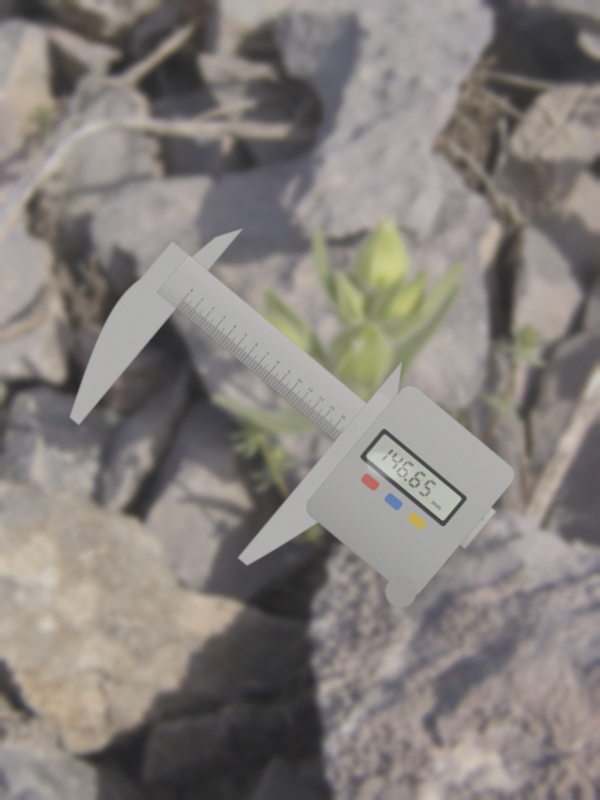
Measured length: 146.65 mm
